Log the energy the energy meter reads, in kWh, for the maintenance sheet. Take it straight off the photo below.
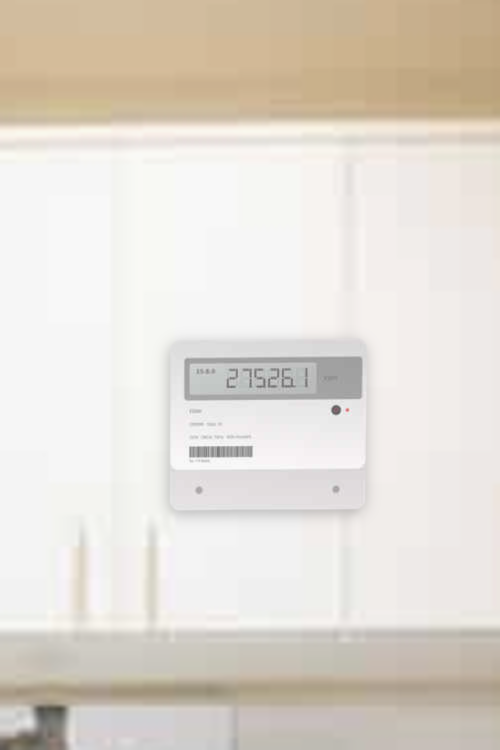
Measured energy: 27526.1 kWh
